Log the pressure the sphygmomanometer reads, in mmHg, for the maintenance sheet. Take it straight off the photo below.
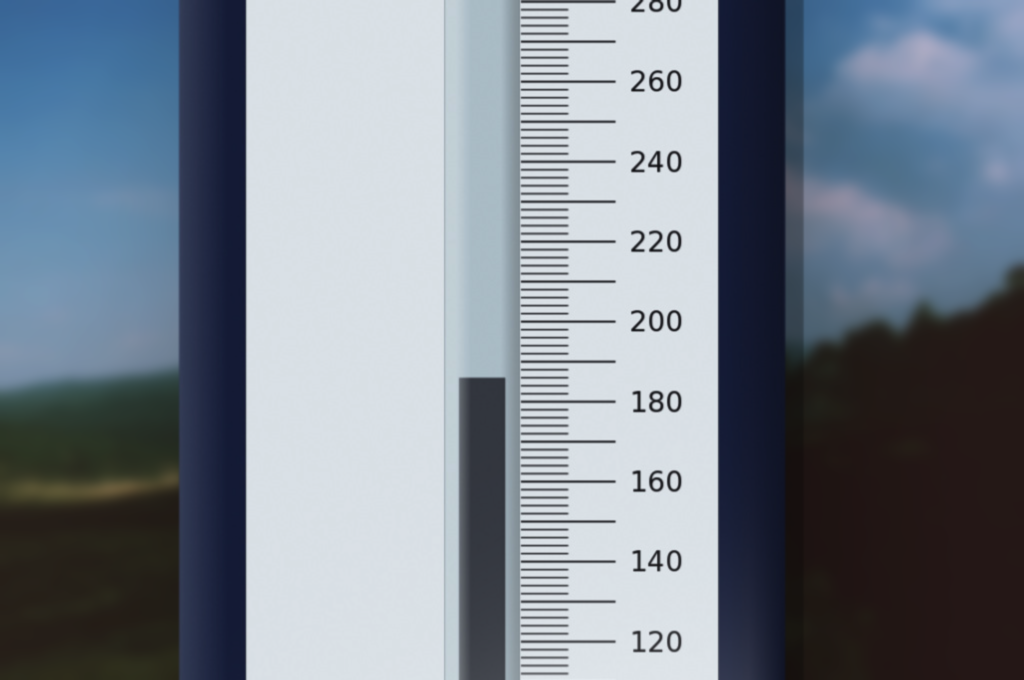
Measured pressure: 186 mmHg
